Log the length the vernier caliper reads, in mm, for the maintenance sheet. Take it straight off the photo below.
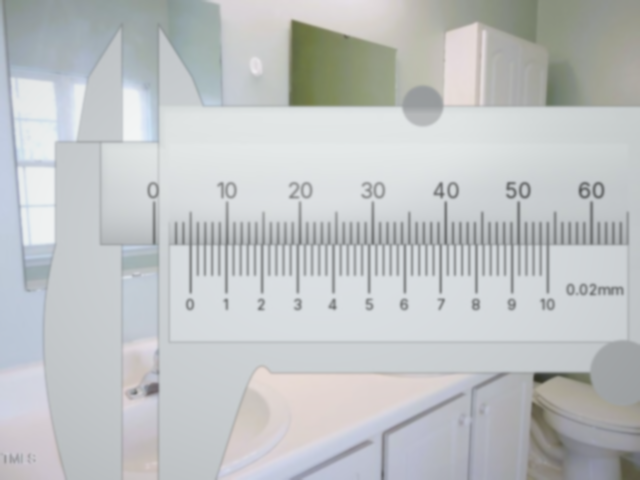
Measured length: 5.0 mm
